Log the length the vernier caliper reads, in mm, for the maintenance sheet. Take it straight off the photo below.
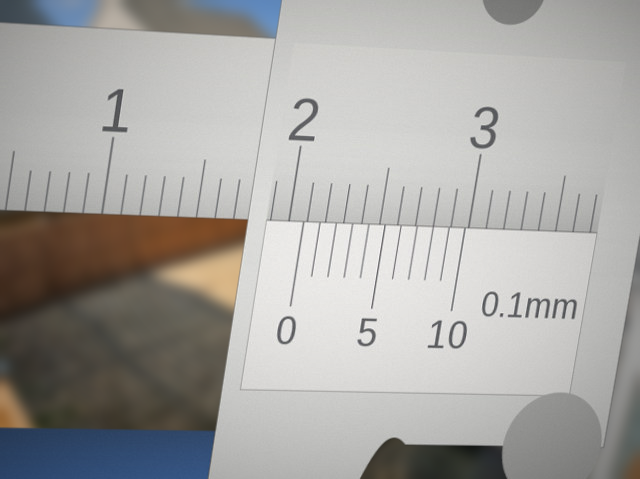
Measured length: 20.8 mm
